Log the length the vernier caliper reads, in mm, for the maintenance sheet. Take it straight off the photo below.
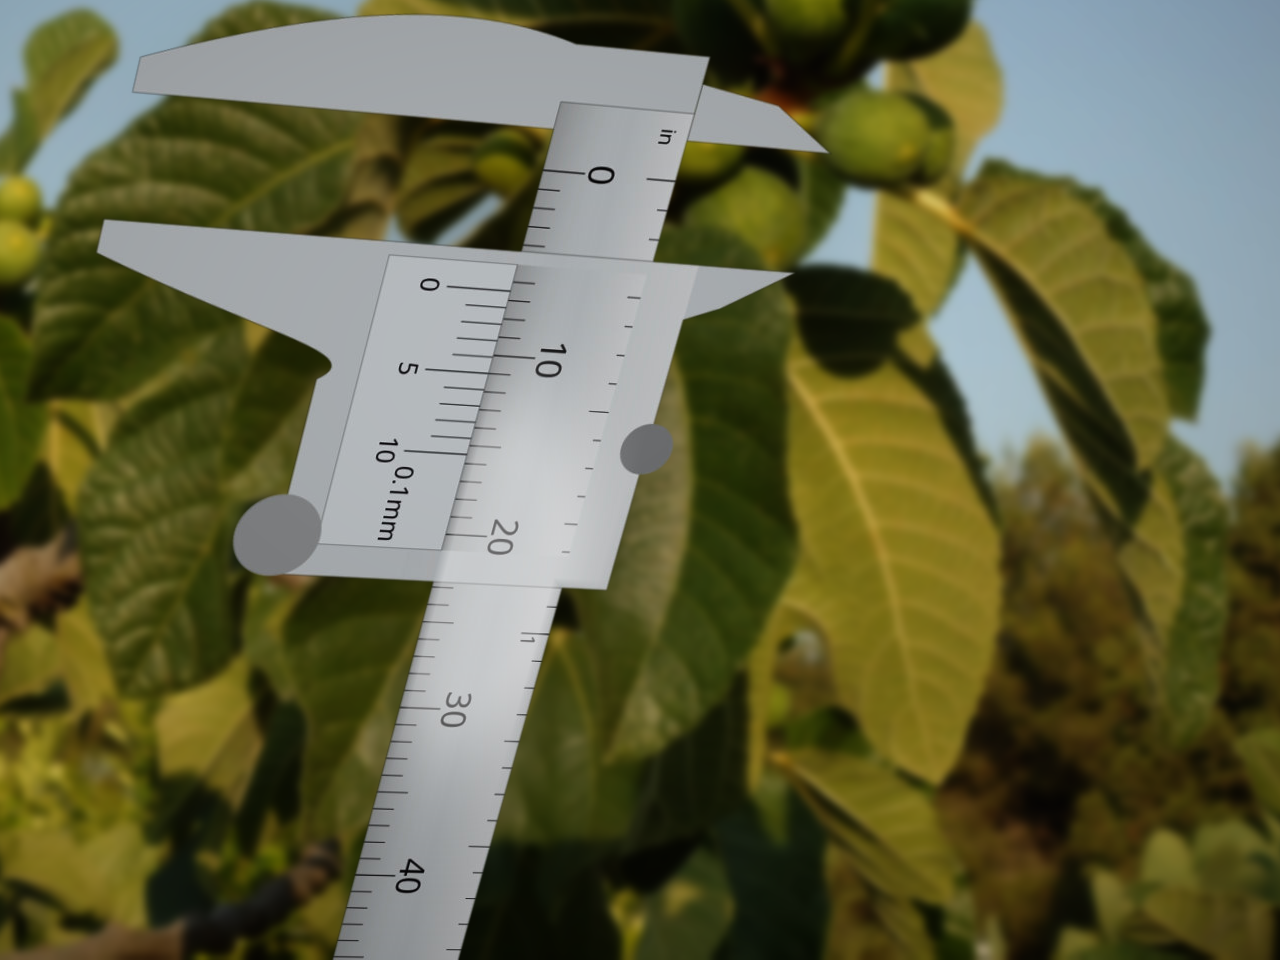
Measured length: 6.5 mm
